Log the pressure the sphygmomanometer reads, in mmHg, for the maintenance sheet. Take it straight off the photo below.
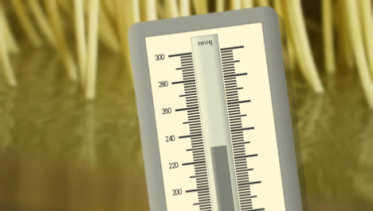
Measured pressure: 230 mmHg
